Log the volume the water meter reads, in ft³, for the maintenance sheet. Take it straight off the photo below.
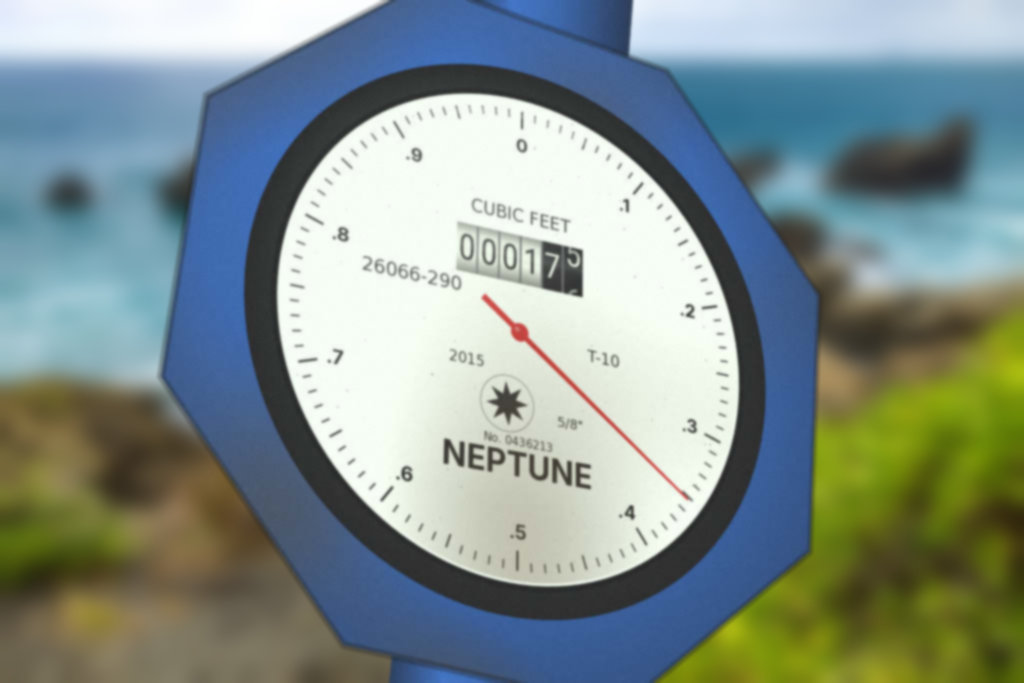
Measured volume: 175.35 ft³
